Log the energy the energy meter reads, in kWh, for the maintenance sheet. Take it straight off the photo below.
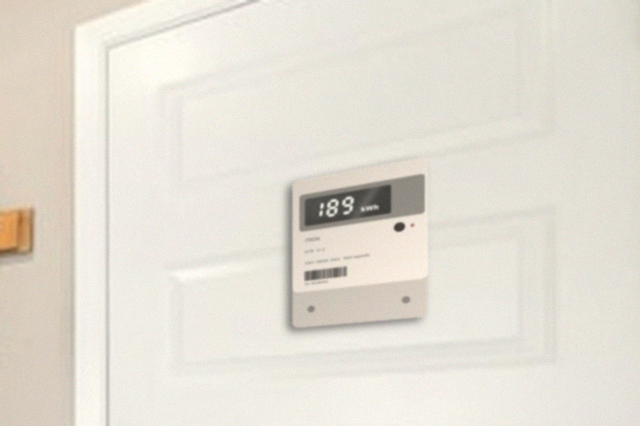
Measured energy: 189 kWh
